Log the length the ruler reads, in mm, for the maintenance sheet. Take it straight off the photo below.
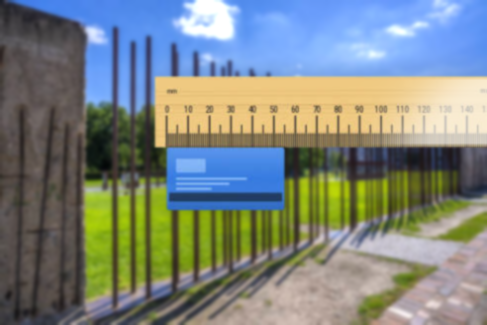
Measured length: 55 mm
